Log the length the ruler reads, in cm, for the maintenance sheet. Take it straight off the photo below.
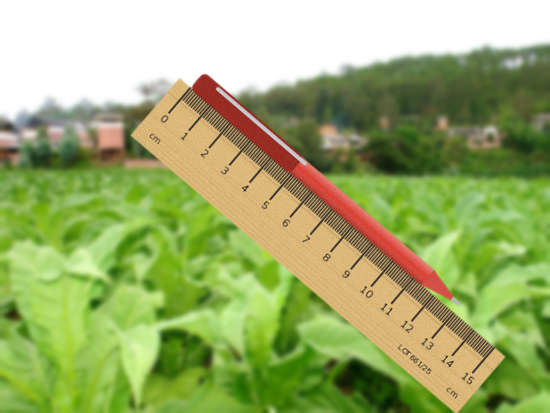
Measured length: 13 cm
